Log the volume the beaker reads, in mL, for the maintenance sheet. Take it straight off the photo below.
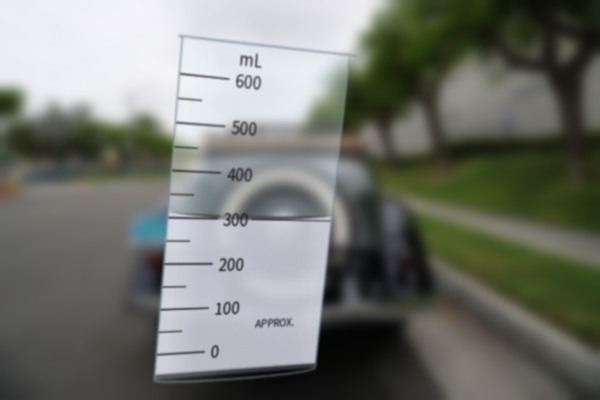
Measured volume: 300 mL
